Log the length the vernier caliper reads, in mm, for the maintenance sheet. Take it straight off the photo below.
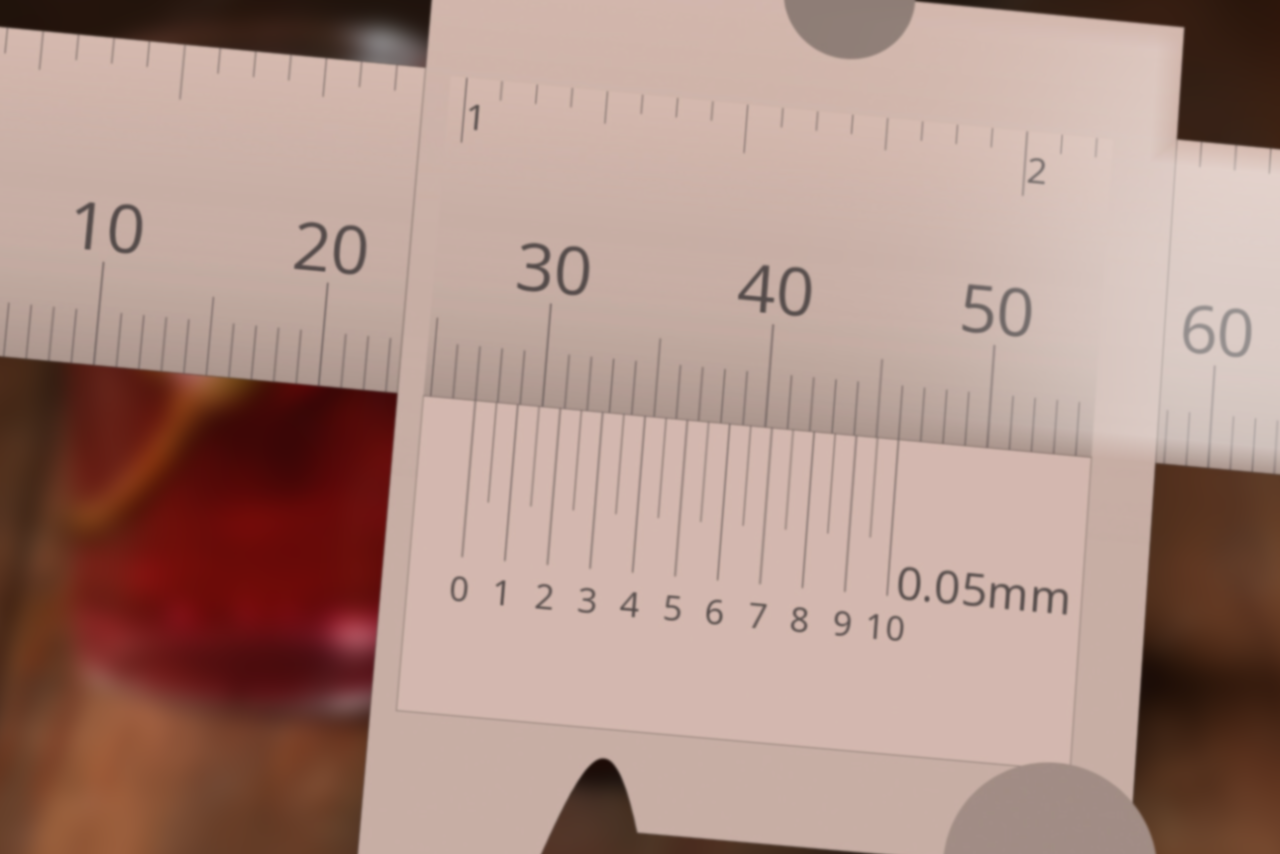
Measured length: 27.0 mm
